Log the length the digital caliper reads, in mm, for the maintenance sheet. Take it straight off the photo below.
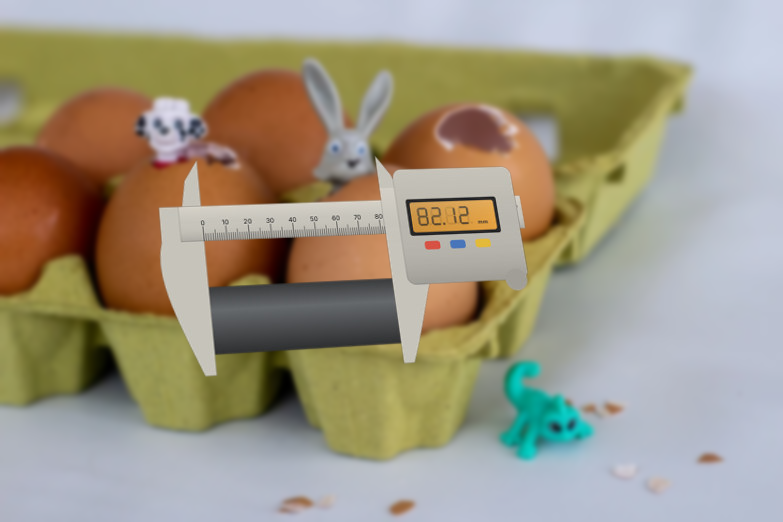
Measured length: 82.12 mm
